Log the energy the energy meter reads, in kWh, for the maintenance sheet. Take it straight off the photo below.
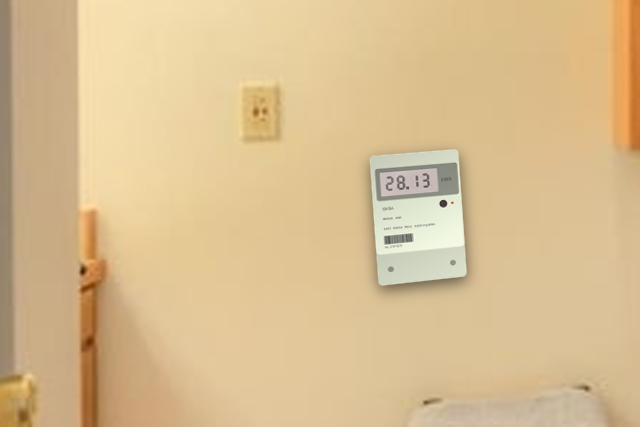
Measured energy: 28.13 kWh
